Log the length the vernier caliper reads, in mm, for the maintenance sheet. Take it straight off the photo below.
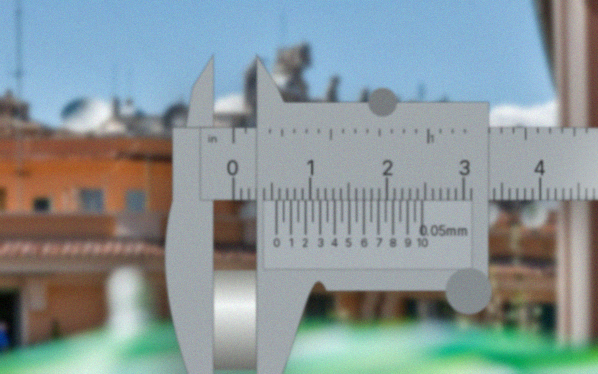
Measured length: 5.6 mm
